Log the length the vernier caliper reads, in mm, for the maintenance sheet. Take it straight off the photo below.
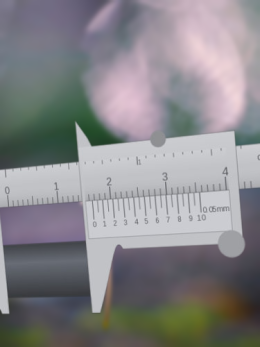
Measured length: 16.6 mm
